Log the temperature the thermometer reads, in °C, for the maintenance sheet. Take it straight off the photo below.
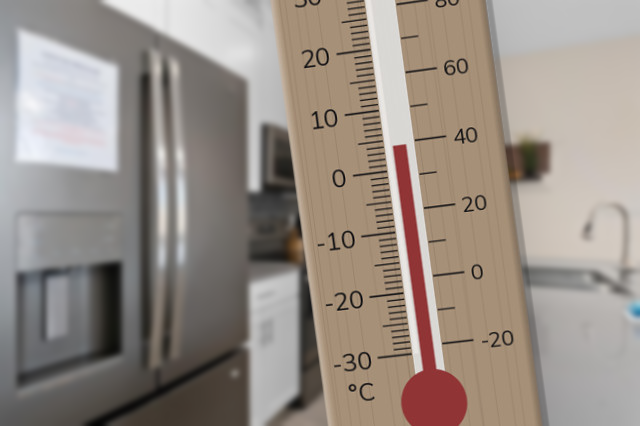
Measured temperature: 4 °C
